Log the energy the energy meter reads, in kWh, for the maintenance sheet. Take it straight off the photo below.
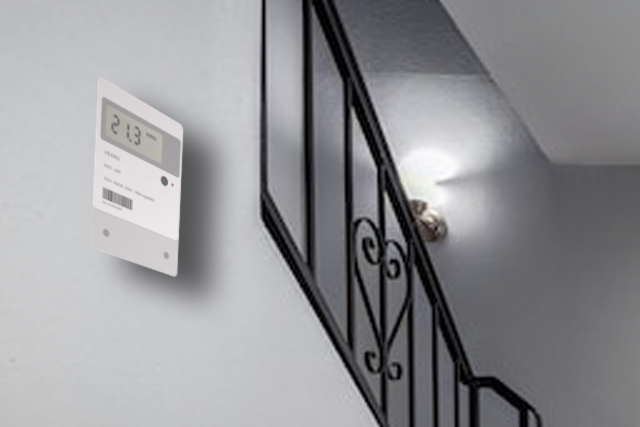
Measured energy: 21.3 kWh
